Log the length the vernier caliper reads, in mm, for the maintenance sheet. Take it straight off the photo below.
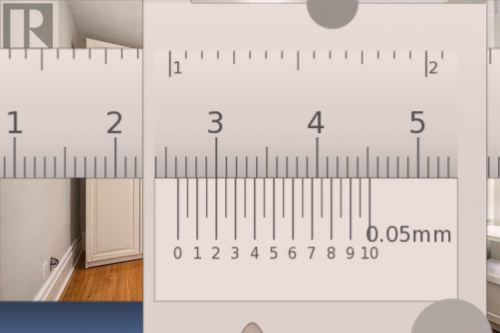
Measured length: 26.2 mm
